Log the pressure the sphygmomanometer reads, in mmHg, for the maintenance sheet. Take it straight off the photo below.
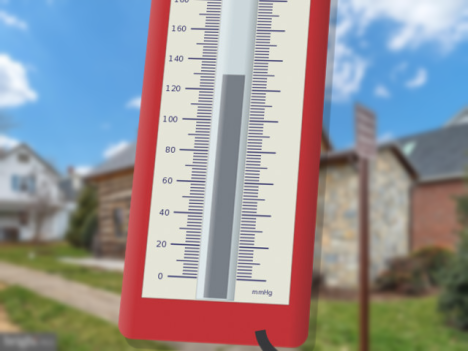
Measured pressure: 130 mmHg
